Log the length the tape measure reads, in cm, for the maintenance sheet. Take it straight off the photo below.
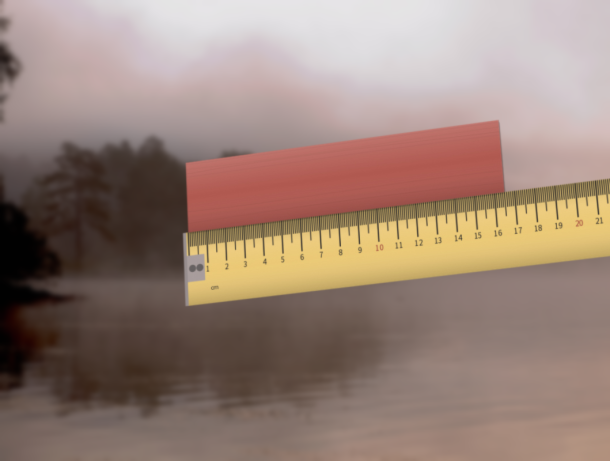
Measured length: 16.5 cm
